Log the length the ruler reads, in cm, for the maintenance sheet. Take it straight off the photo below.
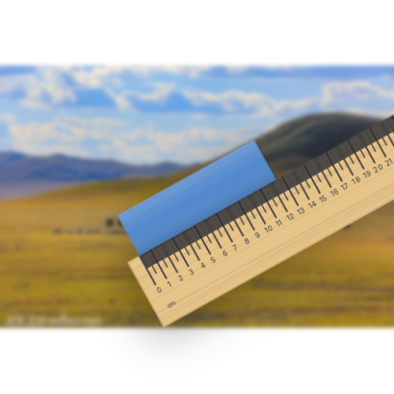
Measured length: 12.5 cm
